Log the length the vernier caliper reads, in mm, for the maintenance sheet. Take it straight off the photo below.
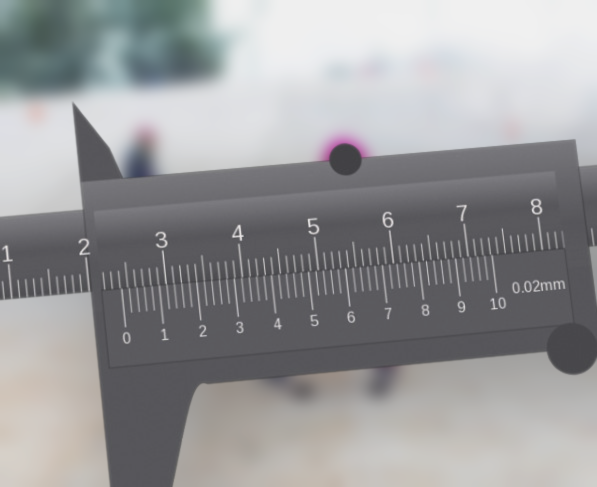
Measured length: 24.2 mm
